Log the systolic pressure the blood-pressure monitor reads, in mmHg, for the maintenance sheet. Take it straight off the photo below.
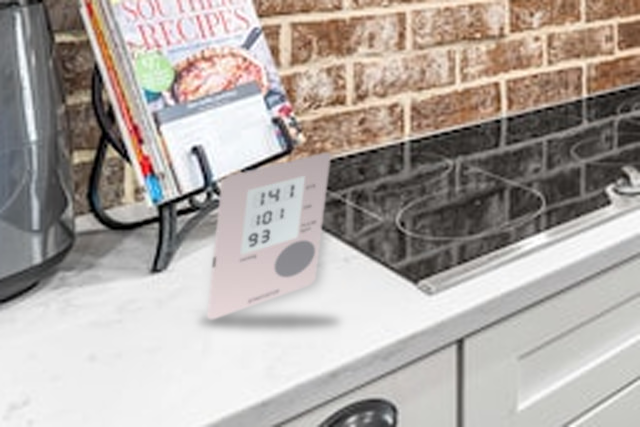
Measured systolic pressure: 141 mmHg
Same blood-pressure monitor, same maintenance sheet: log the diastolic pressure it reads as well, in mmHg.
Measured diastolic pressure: 101 mmHg
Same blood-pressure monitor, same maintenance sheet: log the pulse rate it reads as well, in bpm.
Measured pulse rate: 93 bpm
